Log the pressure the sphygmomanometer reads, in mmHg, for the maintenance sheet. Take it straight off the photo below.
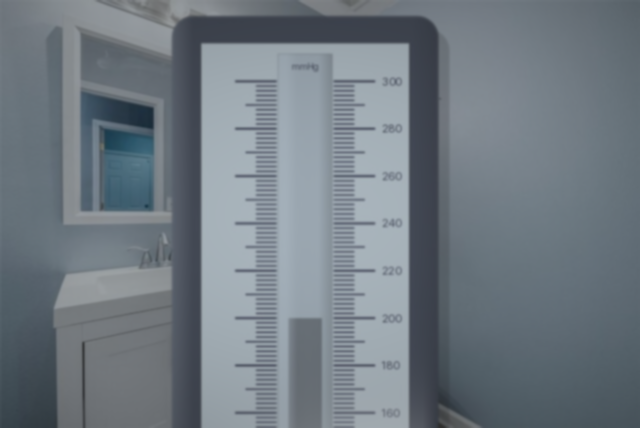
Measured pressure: 200 mmHg
